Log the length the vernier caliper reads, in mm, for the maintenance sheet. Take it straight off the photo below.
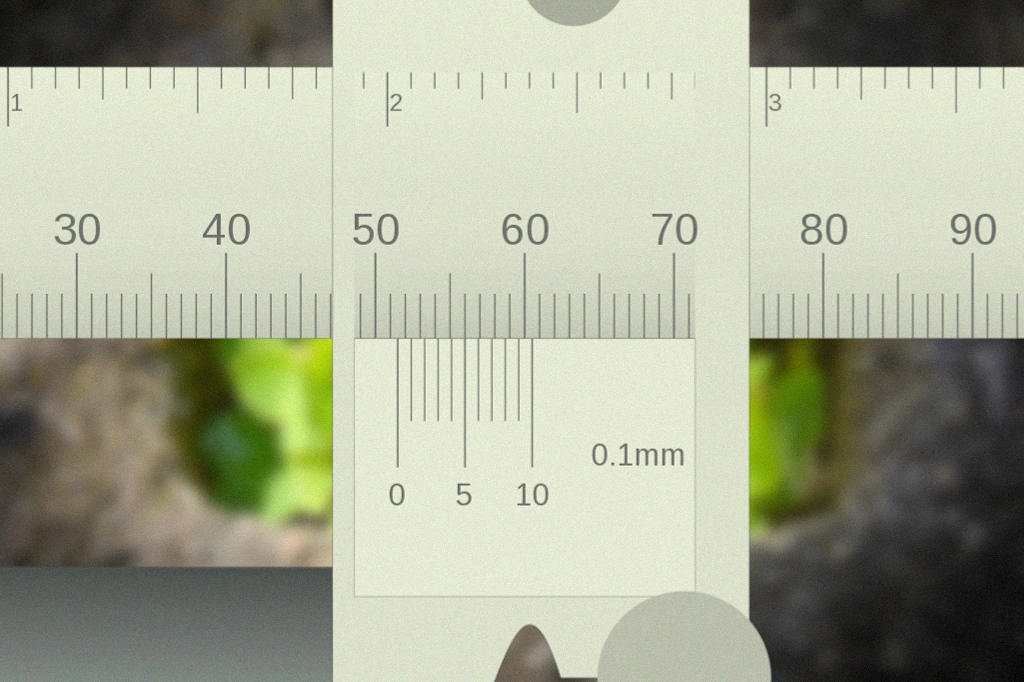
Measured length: 51.5 mm
